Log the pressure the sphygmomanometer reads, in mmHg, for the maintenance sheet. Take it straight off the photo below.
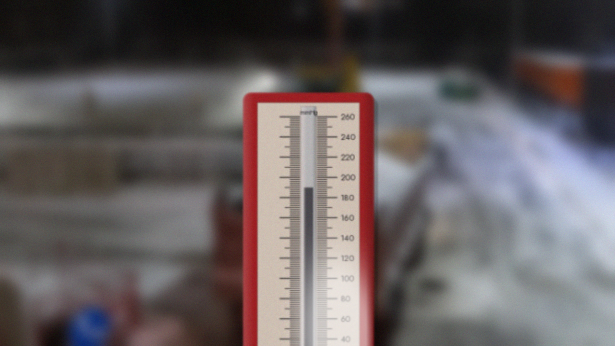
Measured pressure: 190 mmHg
